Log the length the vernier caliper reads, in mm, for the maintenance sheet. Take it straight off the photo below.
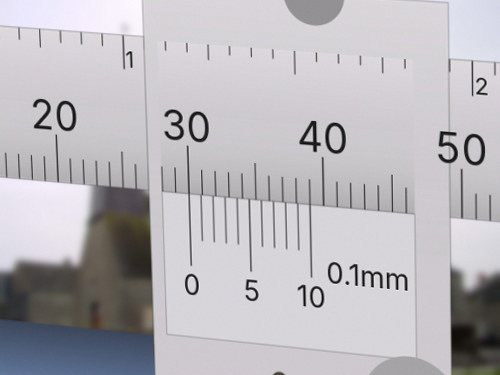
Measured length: 30.0 mm
